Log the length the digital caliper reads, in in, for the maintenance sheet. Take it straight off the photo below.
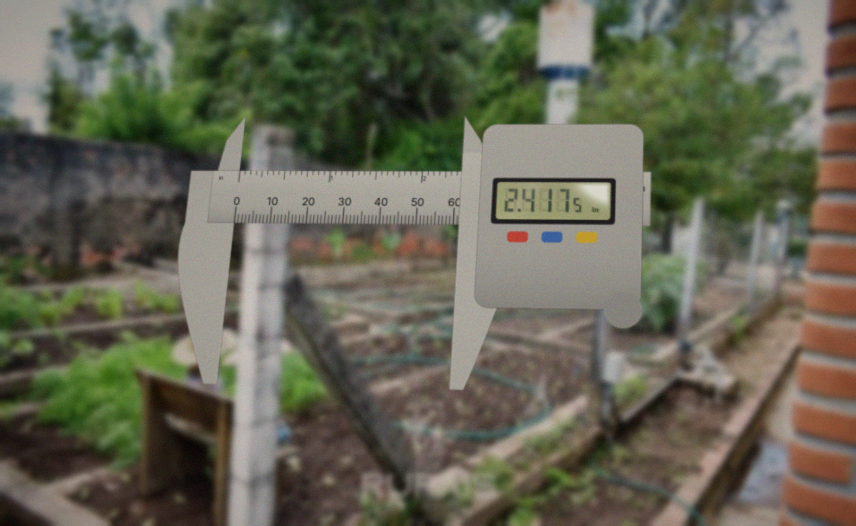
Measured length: 2.4175 in
